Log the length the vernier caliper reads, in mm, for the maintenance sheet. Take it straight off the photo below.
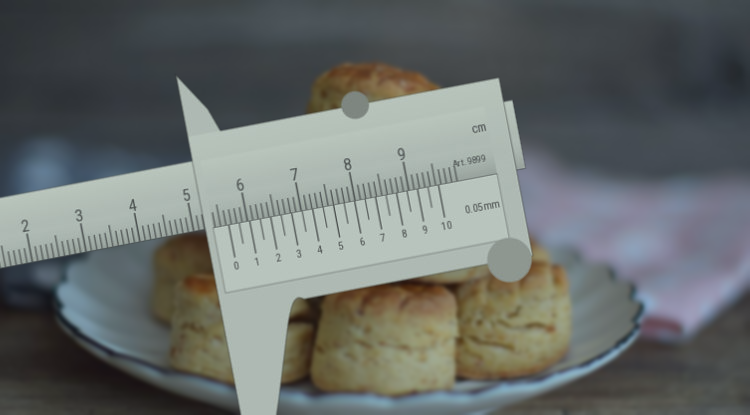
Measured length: 56.5 mm
